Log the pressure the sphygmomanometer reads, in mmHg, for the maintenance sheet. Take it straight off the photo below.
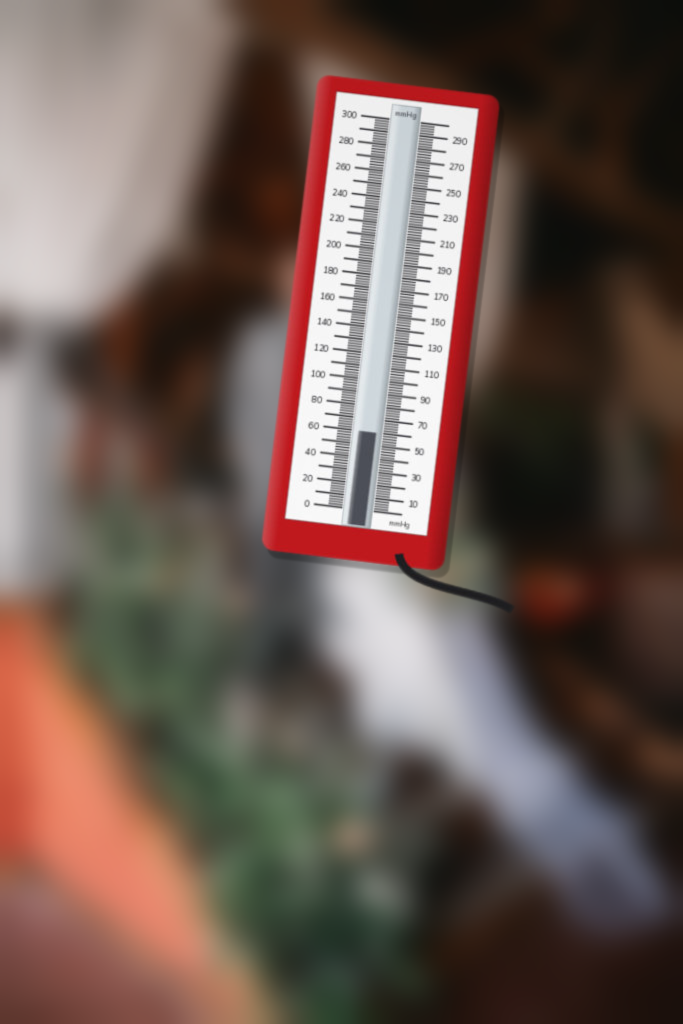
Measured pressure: 60 mmHg
